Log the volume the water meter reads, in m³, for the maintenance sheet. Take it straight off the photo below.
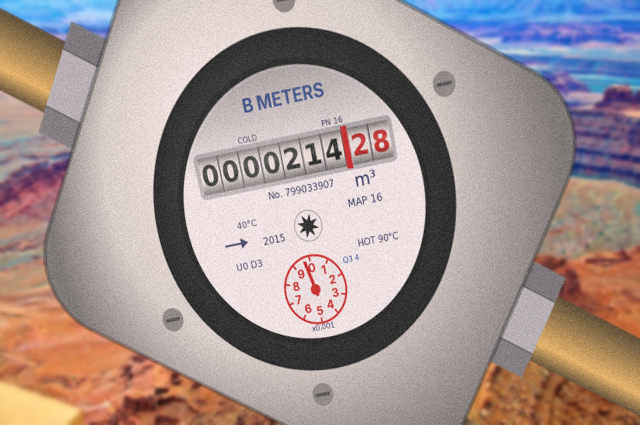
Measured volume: 214.279 m³
